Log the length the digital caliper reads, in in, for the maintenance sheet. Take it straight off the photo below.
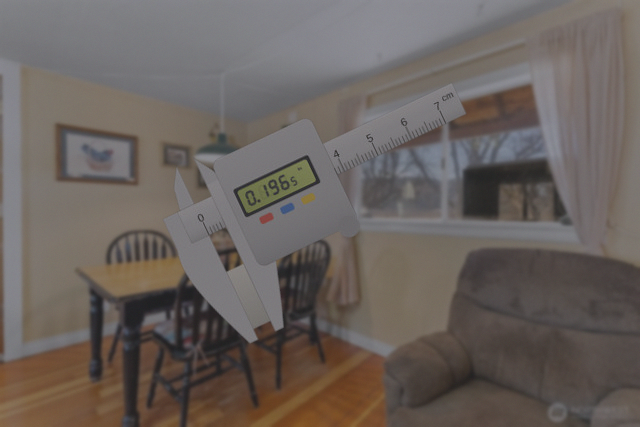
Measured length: 0.1965 in
